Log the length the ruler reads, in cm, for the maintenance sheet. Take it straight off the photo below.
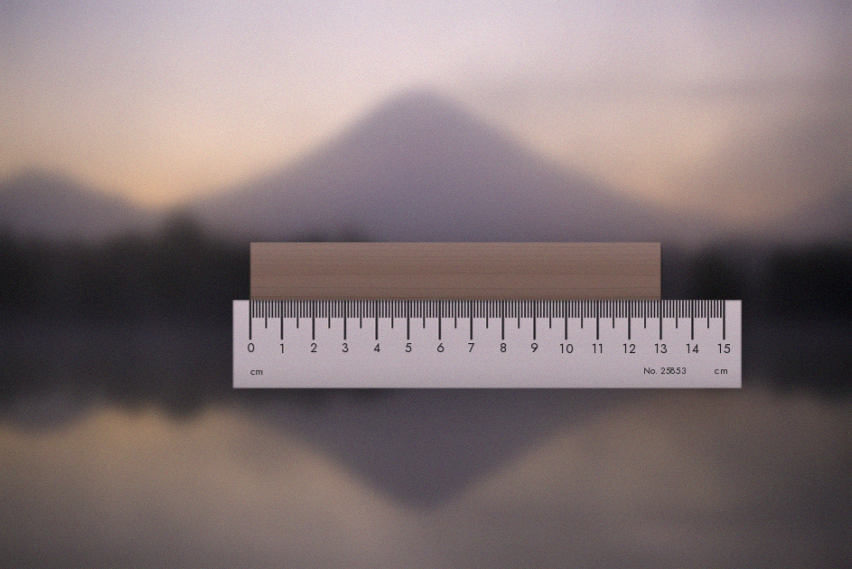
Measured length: 13 cm
